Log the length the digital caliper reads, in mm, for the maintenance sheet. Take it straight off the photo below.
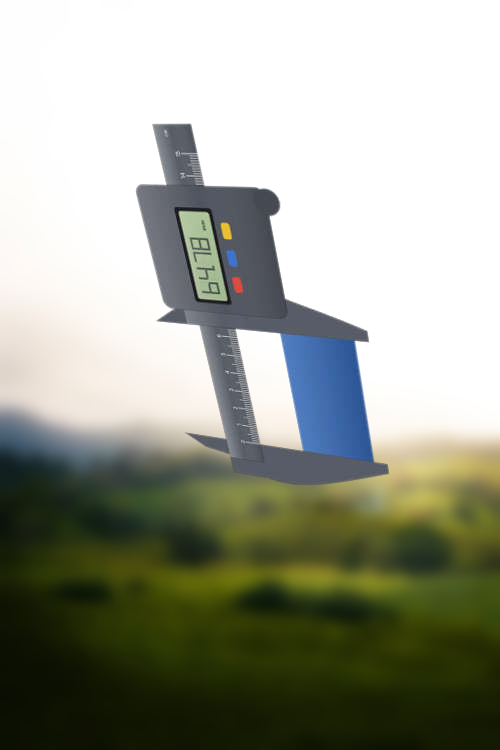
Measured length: 64.78 mm
